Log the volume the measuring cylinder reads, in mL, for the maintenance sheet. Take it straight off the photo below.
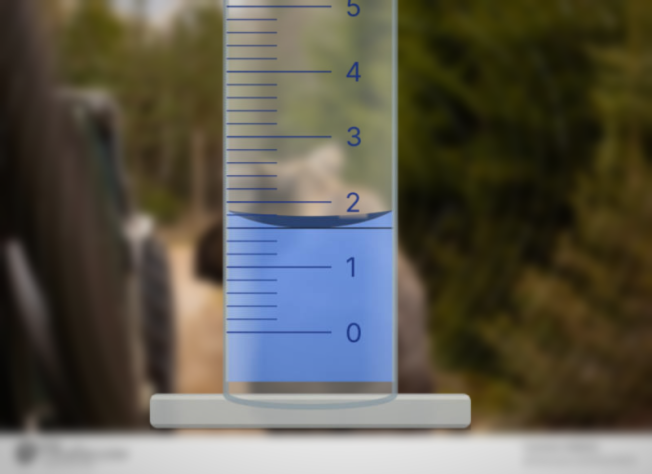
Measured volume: 1.6 mL
